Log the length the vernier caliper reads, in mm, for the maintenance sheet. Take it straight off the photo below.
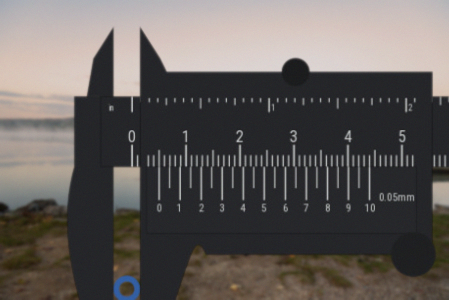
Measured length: 5.0 mm
